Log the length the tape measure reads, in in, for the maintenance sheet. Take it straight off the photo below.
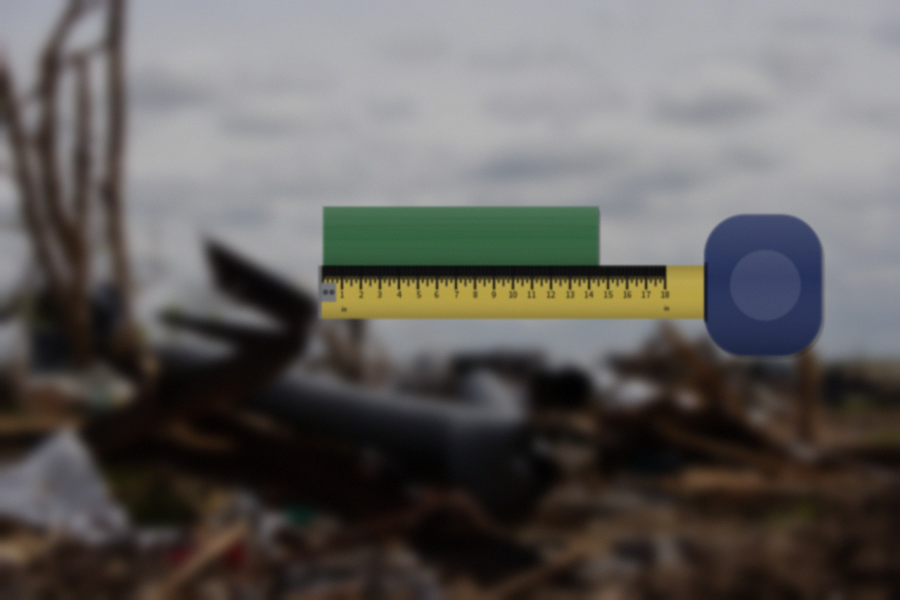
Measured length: 14.5 in
